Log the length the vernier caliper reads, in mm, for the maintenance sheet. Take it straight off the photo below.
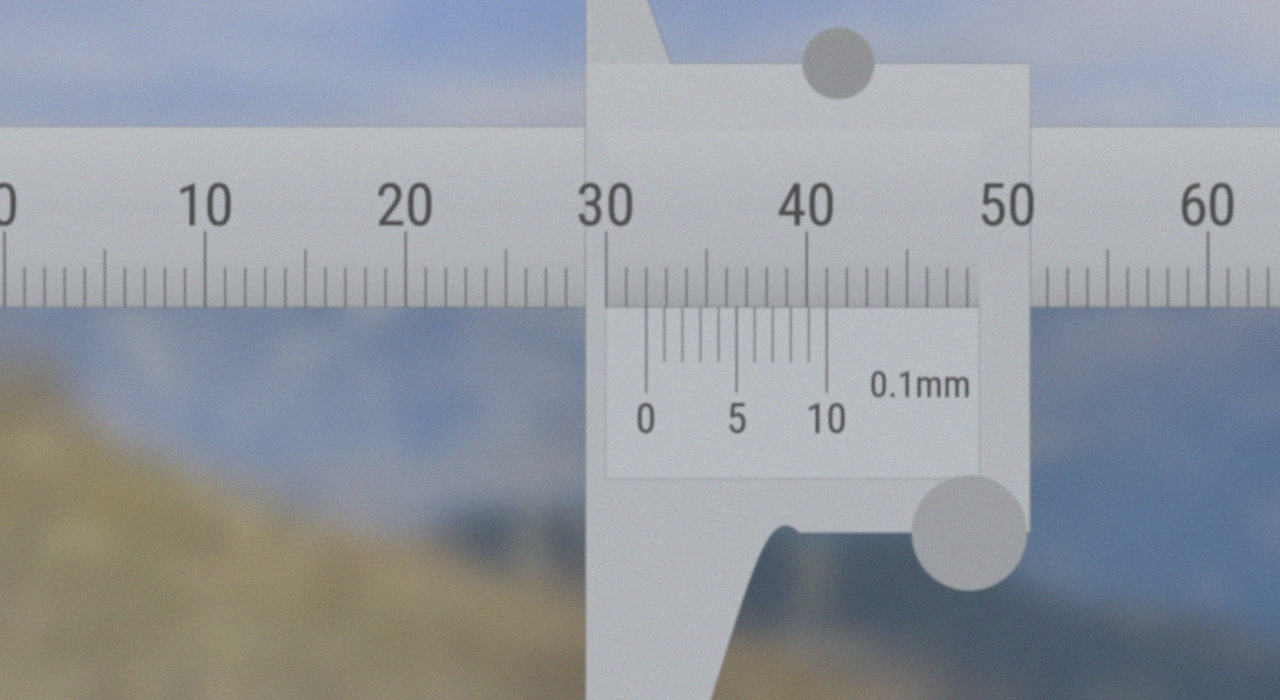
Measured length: 32.0 mm
